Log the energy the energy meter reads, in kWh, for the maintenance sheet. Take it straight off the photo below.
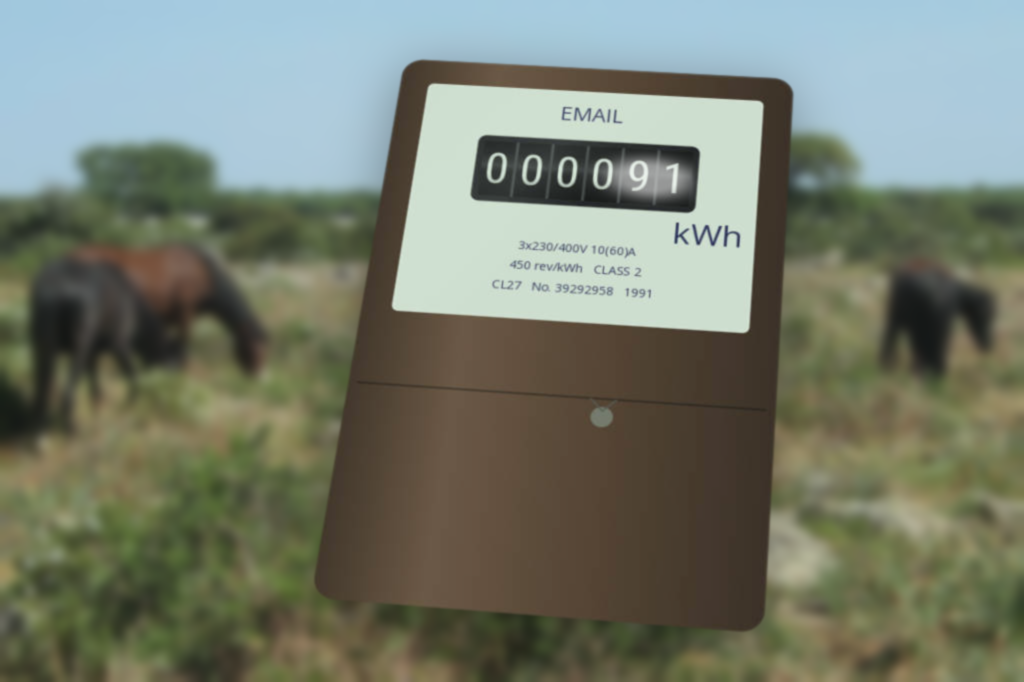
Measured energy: 91 kWh
